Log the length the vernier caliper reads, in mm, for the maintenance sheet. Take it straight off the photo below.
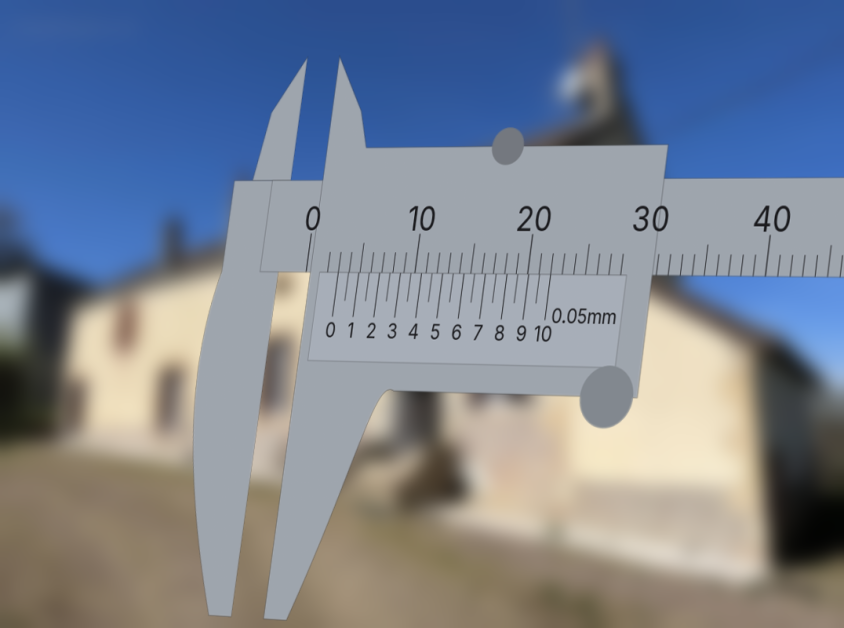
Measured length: 3.0 mm
